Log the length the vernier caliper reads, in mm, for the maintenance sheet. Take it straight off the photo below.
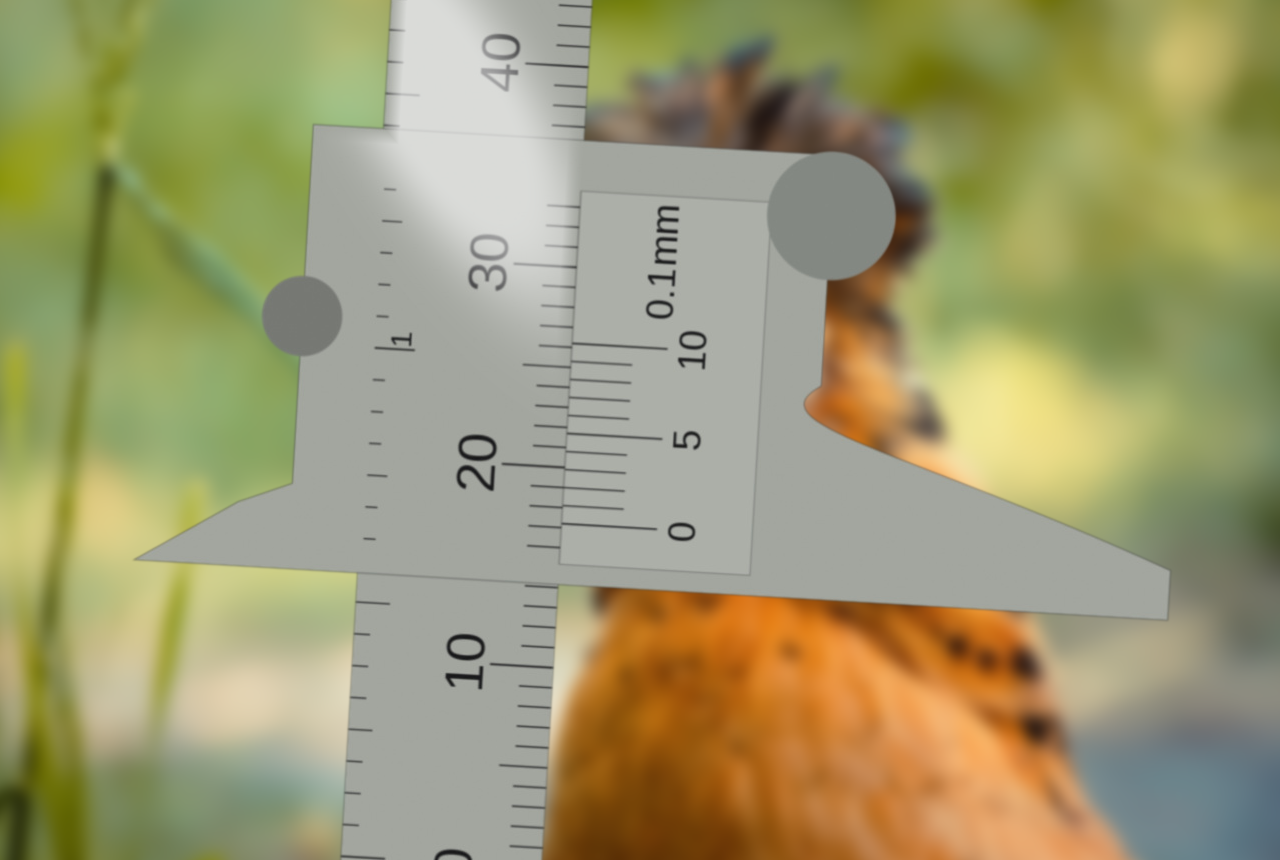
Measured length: 17.2 mm
